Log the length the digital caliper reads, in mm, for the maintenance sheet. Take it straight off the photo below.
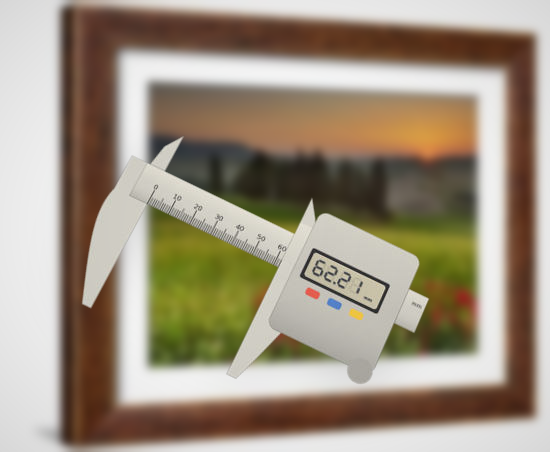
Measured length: 62.21 mm
